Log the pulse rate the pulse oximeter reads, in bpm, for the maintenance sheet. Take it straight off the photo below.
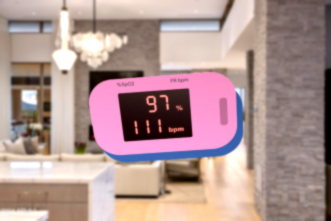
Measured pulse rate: 111 bpm
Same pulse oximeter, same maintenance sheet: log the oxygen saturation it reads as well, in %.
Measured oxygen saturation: 97 %
